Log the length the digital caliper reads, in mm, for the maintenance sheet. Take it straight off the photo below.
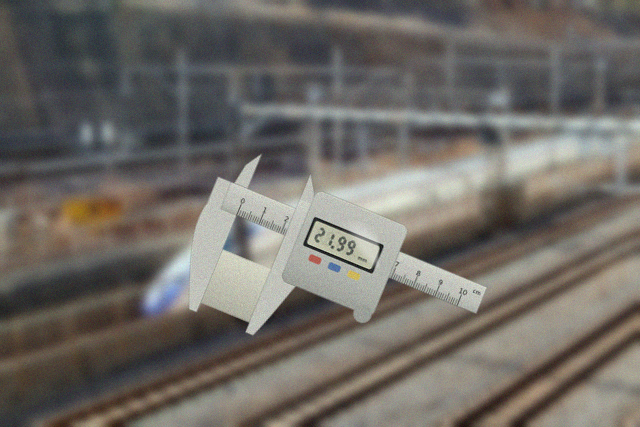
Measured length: 21.99 mm
